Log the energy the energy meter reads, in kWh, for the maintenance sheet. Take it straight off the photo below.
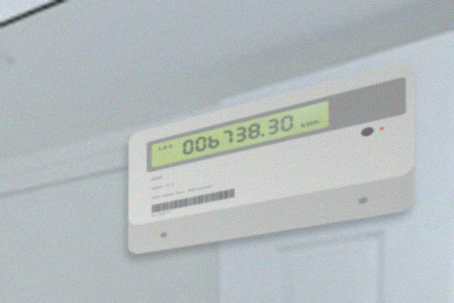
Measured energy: 6738.30 kWh
